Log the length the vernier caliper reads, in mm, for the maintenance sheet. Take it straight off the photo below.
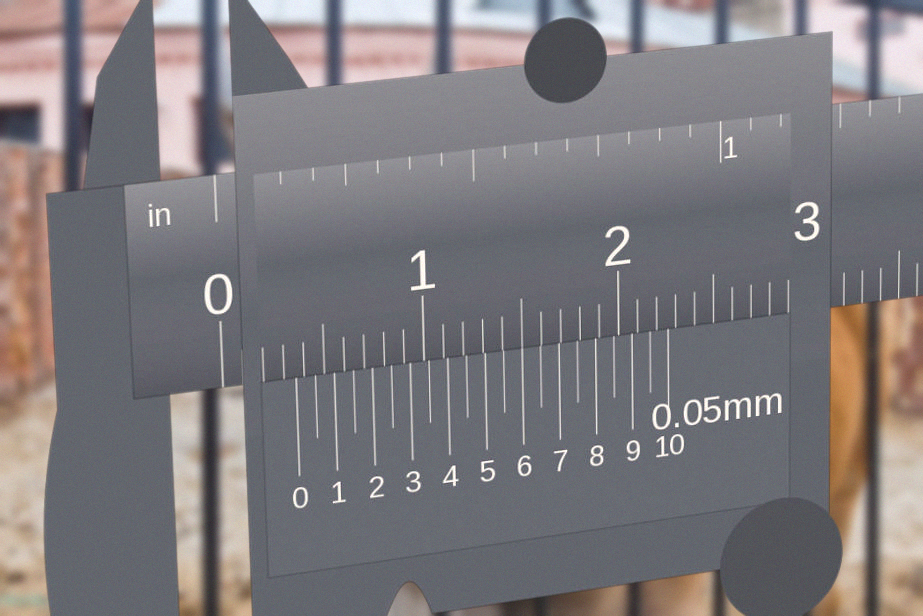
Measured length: 3.6 mm
